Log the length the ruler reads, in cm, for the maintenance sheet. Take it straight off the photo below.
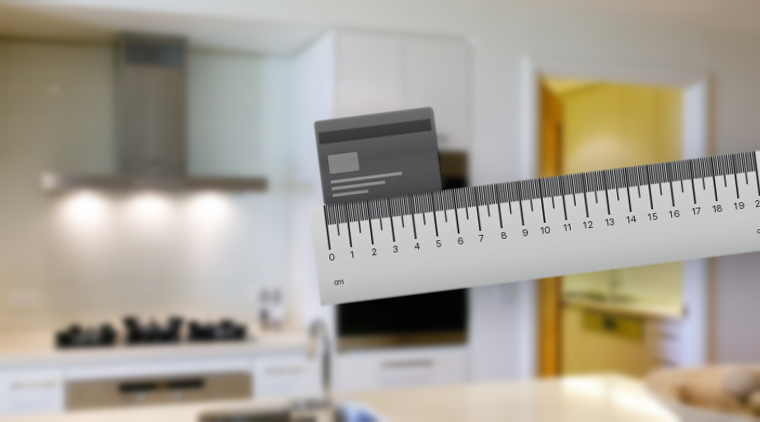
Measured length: 5.5 cm
